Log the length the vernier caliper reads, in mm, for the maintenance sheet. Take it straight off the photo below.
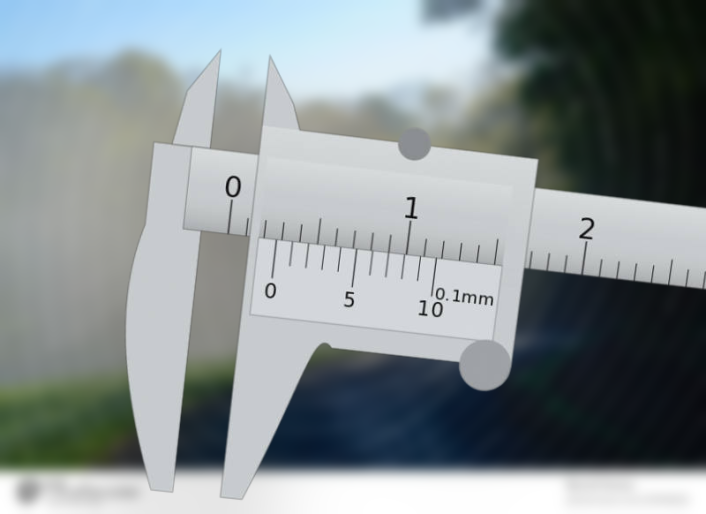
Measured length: 2.7 mm
